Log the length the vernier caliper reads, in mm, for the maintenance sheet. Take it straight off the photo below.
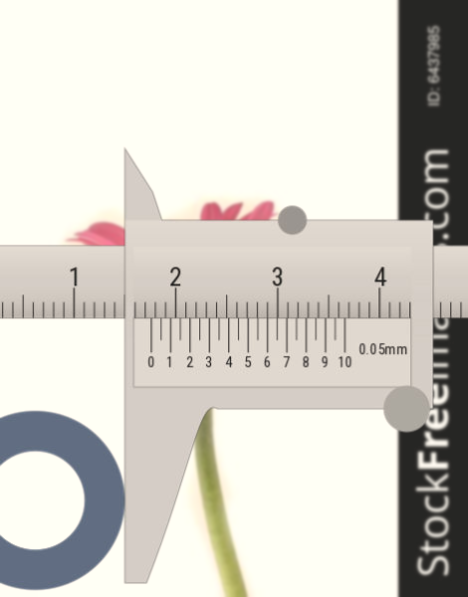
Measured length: 17.6 mm
